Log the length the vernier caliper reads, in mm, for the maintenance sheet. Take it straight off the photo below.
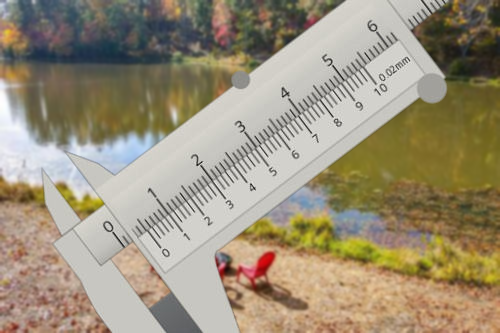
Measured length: 5.2 mm
